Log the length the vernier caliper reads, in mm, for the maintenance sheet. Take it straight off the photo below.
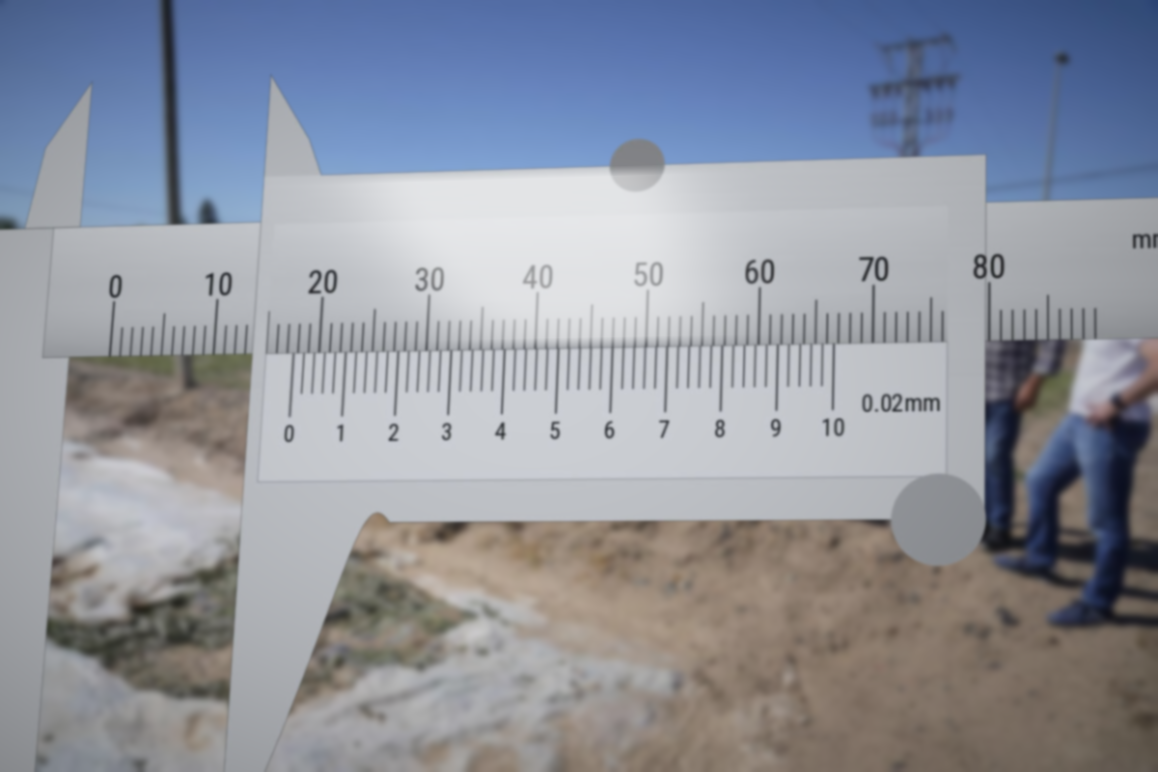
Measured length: 17.6 mm
